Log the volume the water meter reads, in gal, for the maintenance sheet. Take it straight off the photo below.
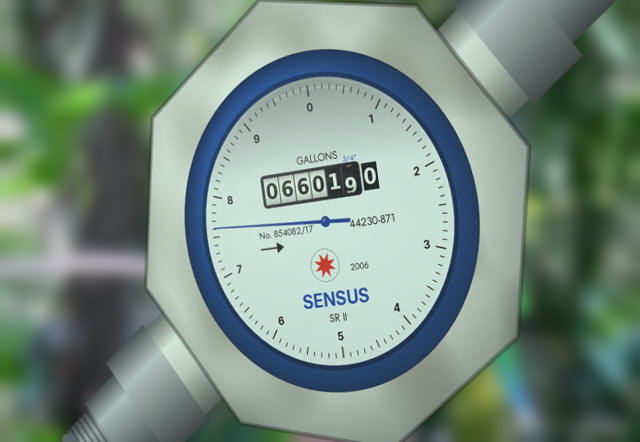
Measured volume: 660187.6 gal
